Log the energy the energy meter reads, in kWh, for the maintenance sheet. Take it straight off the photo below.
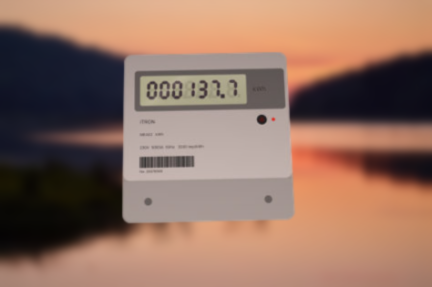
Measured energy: 137.7 kWh
